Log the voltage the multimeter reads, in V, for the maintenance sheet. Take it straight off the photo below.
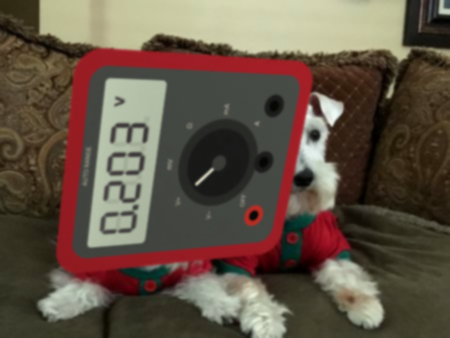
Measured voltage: 0.203 V
